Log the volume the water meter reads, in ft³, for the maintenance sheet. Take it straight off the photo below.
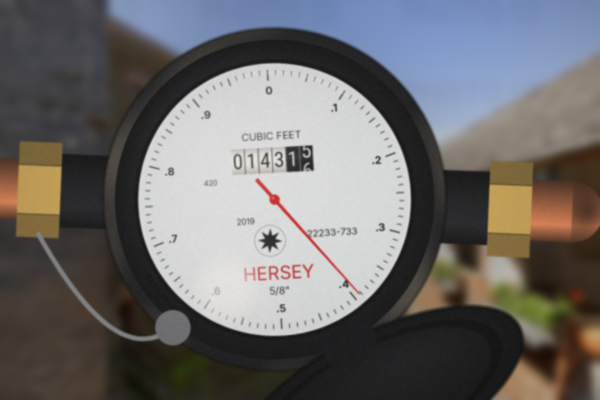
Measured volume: 14315.39 ft³
